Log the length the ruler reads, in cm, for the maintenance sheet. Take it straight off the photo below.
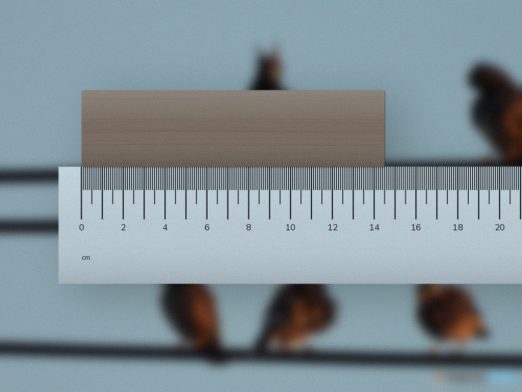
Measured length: 14.5 cm
